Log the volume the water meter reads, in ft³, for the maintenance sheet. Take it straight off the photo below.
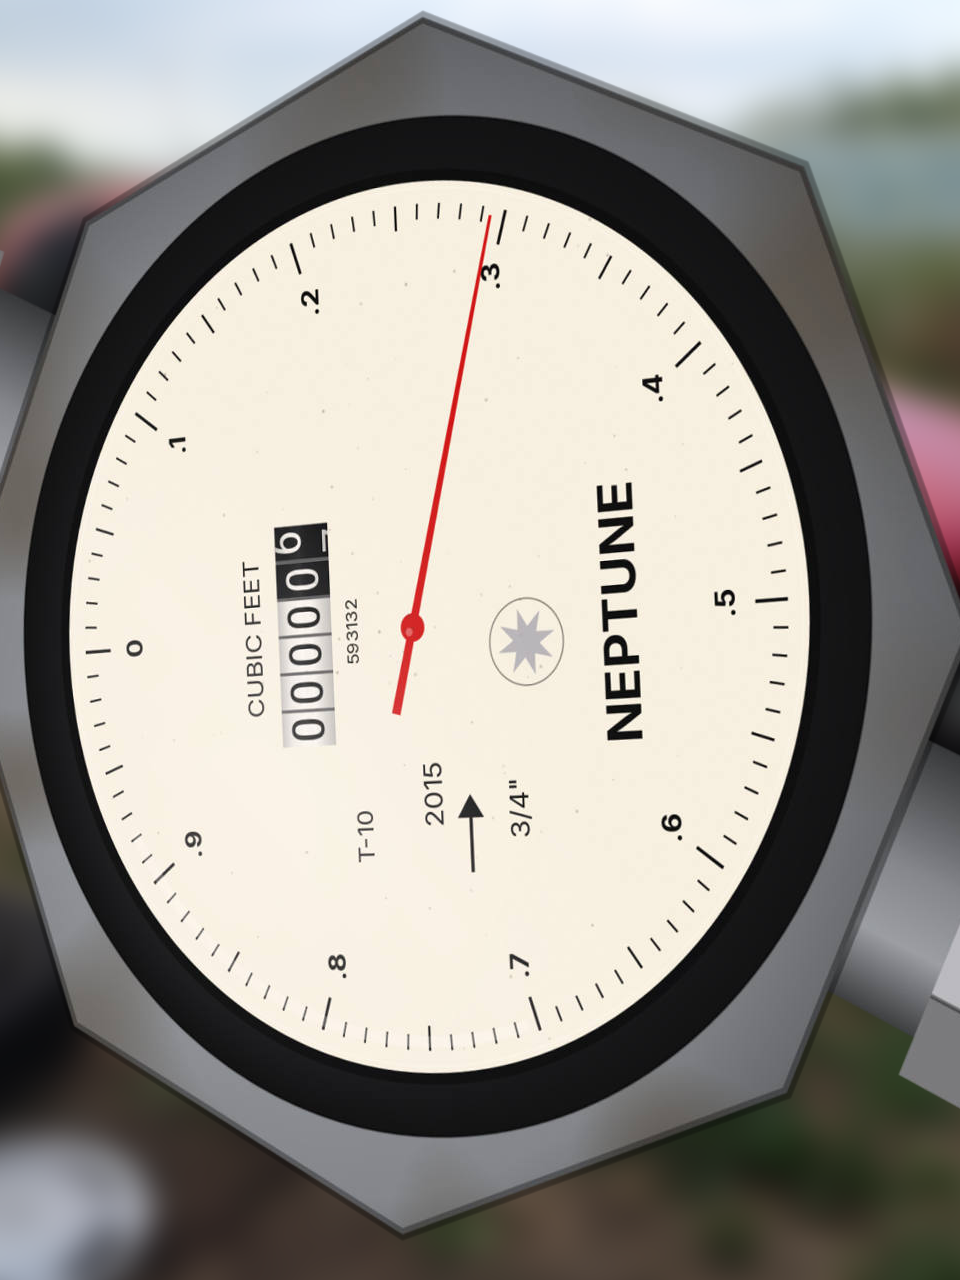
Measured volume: 6.29 ft³
